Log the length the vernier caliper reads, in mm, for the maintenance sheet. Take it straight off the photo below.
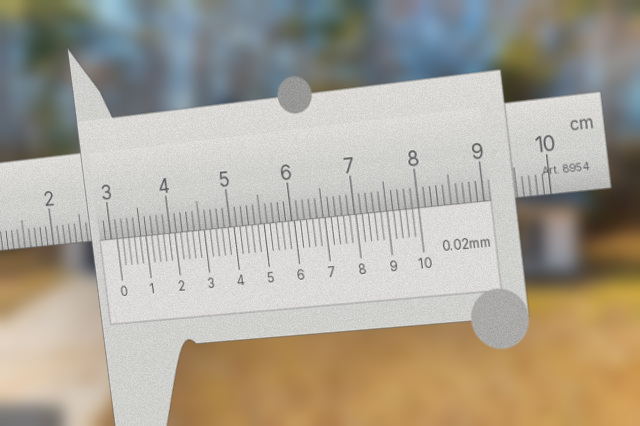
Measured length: 31.0 mm
